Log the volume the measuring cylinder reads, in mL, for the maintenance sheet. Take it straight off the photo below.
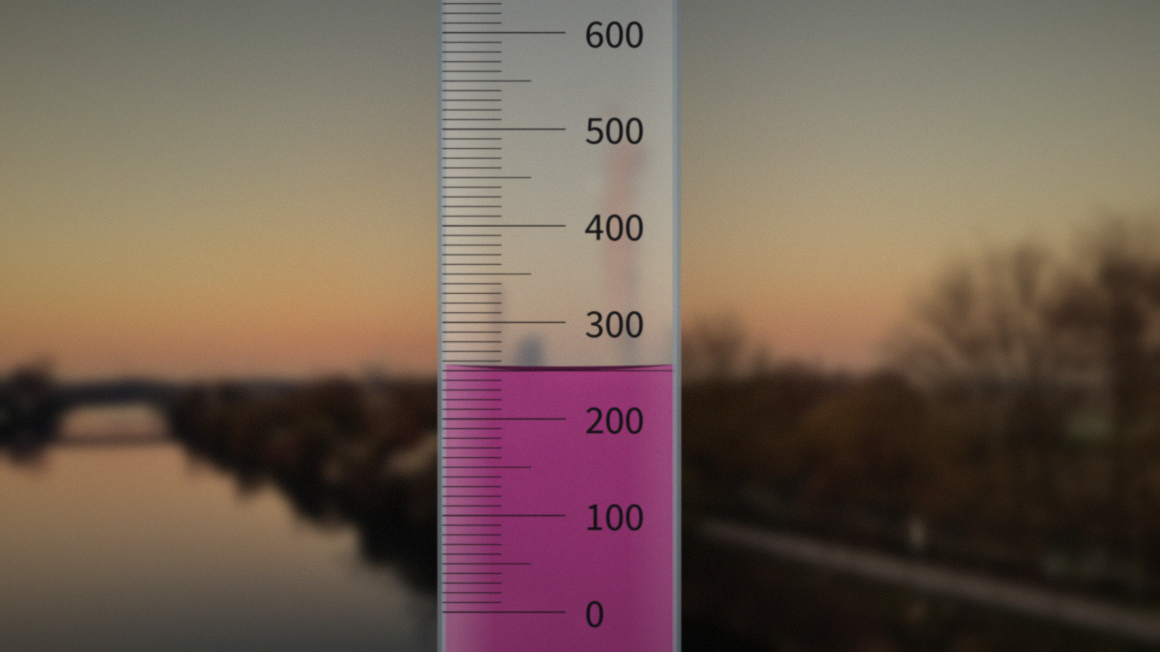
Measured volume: 250 mL
